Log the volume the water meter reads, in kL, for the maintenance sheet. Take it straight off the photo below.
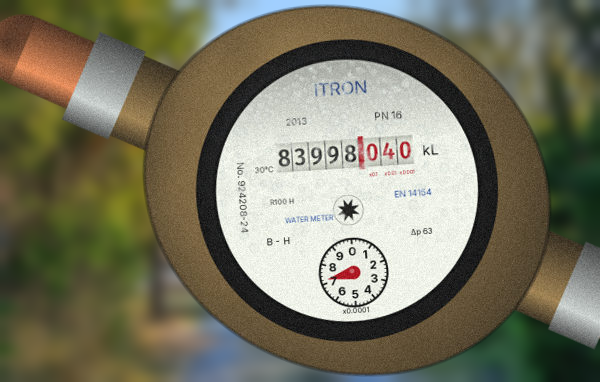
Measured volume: 83998.0407 kL
